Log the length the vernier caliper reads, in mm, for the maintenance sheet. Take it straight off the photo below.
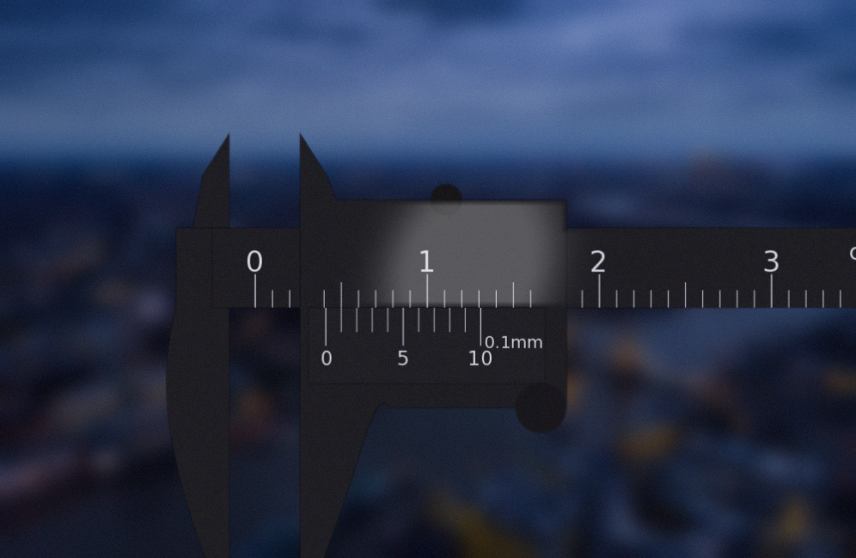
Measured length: 4.1 mm
